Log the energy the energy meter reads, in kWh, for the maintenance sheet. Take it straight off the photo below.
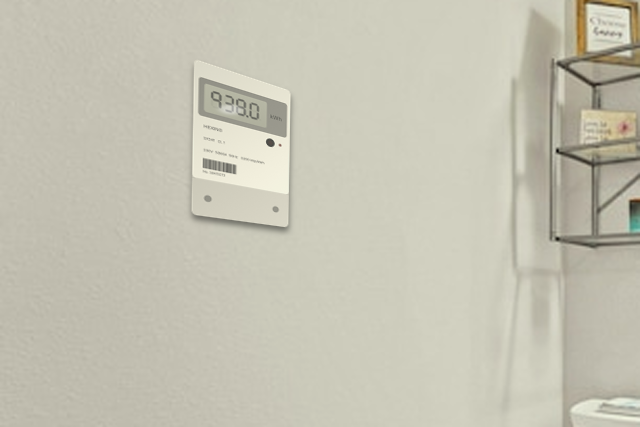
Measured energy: 938.0 kWh
